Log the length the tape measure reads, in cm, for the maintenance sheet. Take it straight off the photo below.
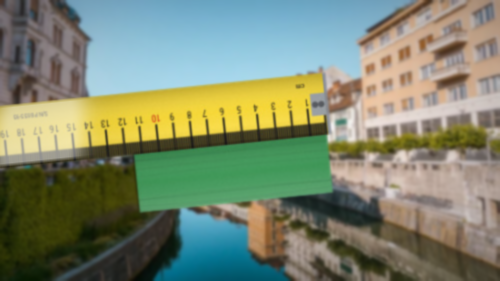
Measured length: 11.5 cm
